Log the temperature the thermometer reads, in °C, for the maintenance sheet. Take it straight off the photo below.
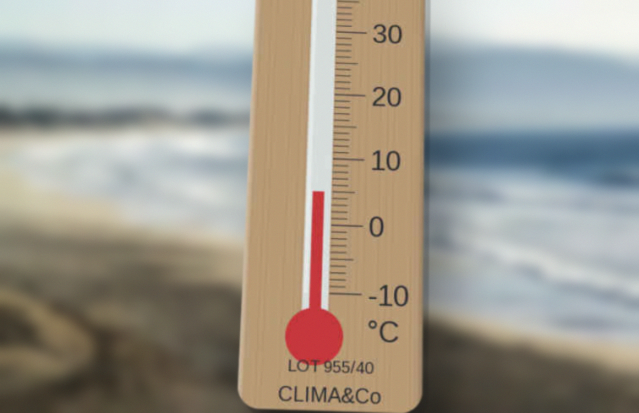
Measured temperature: 5 °C
